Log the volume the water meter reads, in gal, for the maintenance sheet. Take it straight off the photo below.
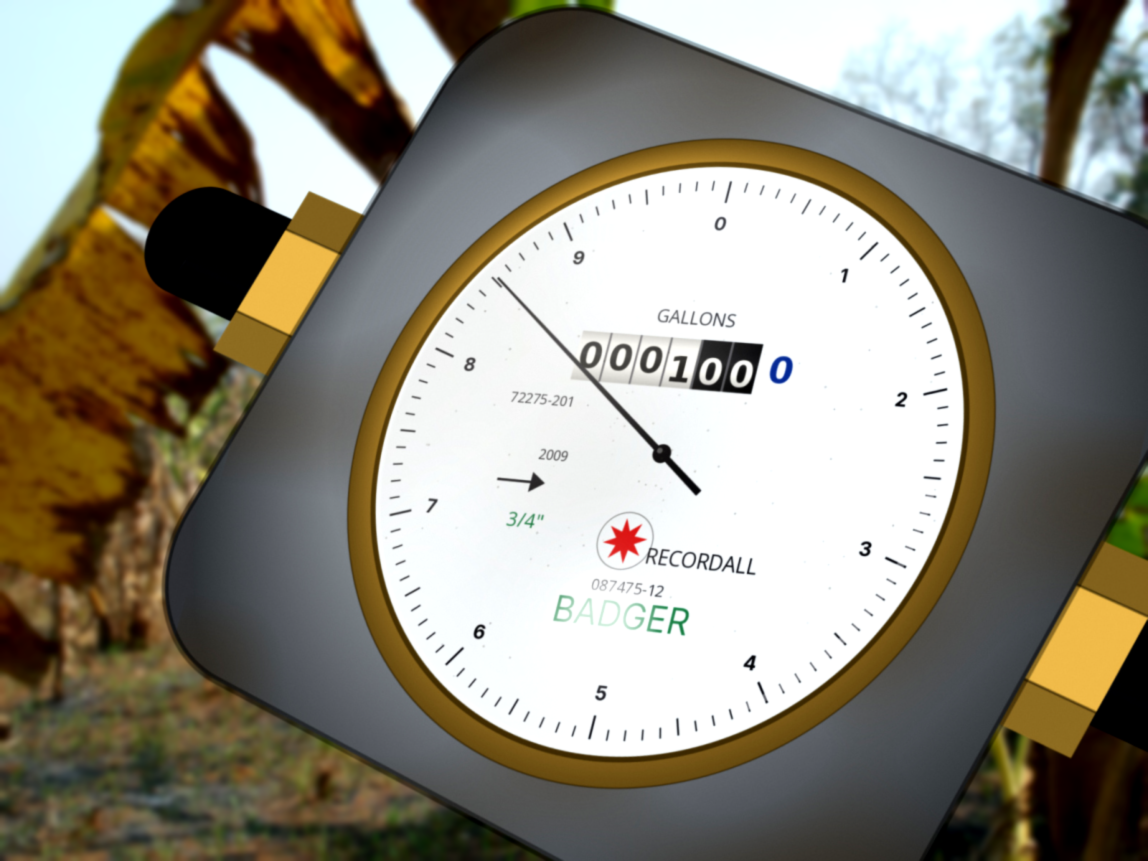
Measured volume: 998.5 gal
